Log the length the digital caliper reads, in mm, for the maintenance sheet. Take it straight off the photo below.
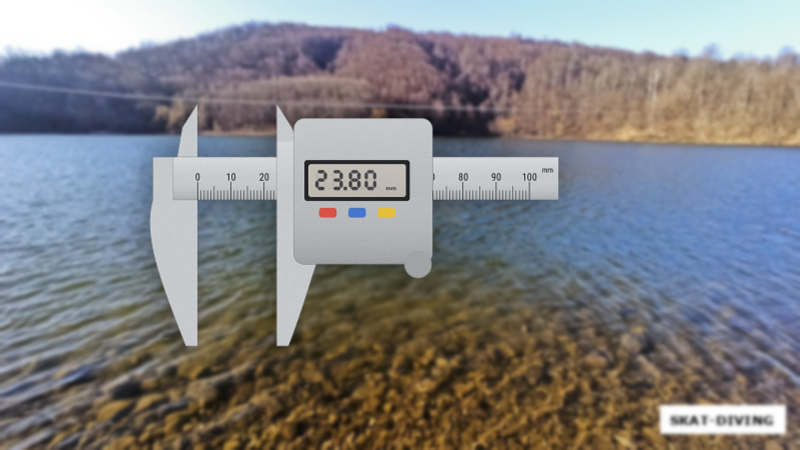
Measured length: 23.80 mm
